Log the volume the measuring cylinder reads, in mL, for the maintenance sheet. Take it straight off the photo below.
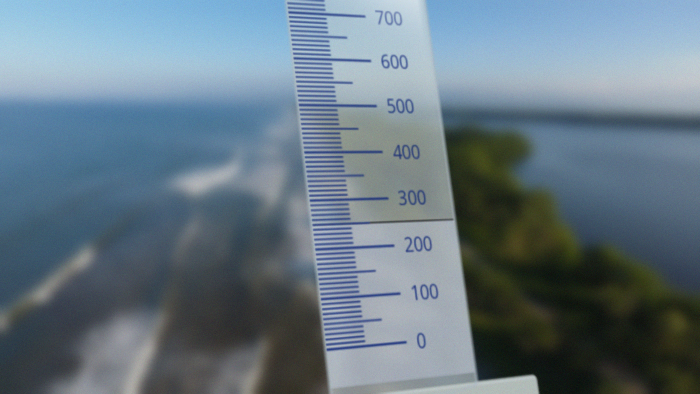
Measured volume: 250 mL
